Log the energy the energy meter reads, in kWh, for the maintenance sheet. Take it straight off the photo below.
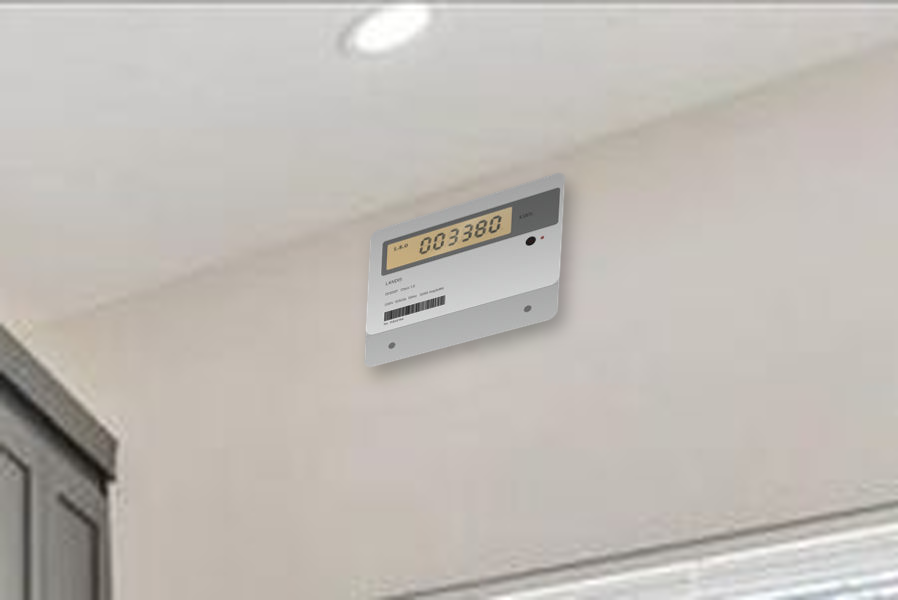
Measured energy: 3380 kWh
